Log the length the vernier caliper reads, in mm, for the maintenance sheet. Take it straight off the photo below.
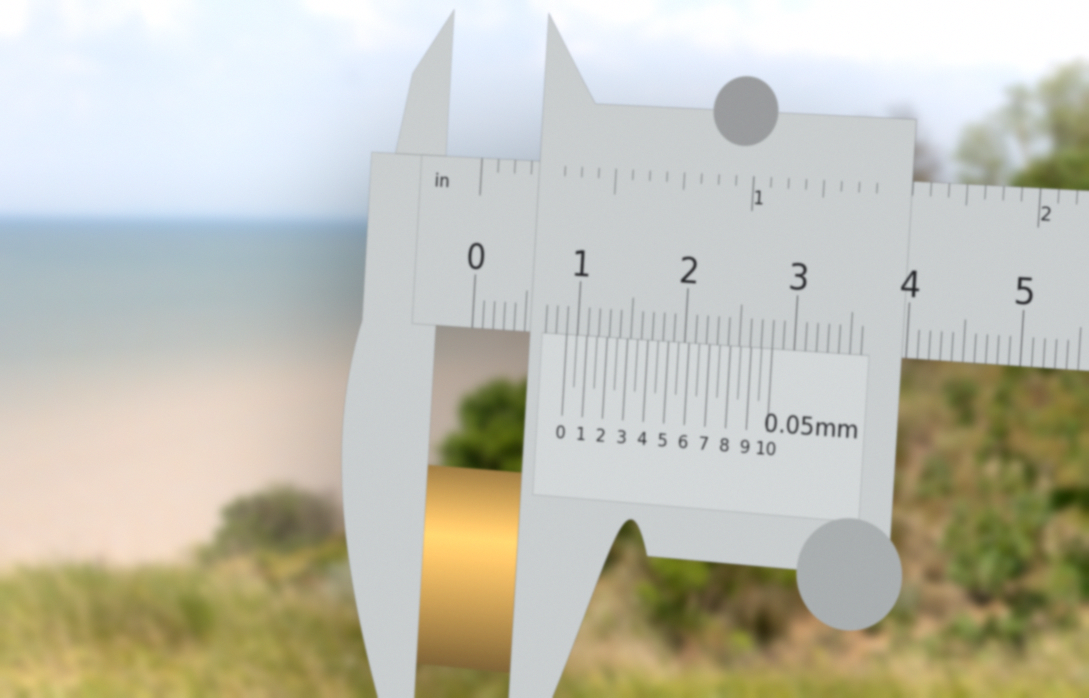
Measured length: 9.0 mm
